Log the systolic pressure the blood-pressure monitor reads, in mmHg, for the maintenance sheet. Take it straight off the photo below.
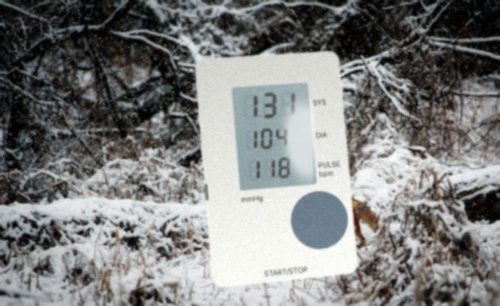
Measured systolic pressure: 131 mmHg
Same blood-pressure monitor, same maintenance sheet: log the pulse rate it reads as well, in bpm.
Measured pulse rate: 118 bpm
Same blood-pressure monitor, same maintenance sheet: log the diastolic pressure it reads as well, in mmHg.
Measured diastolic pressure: 104 mmHg
